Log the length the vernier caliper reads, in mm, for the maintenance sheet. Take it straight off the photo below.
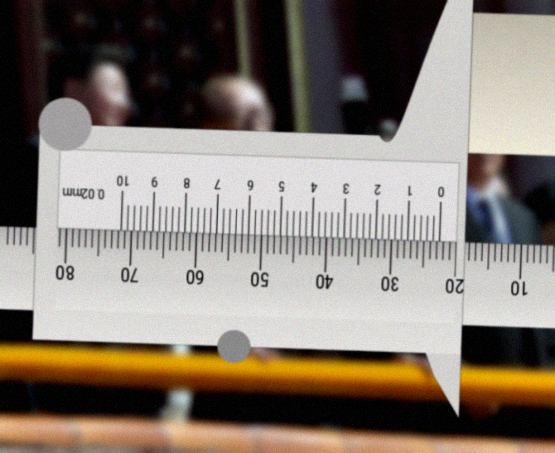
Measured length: 22.6 mm
